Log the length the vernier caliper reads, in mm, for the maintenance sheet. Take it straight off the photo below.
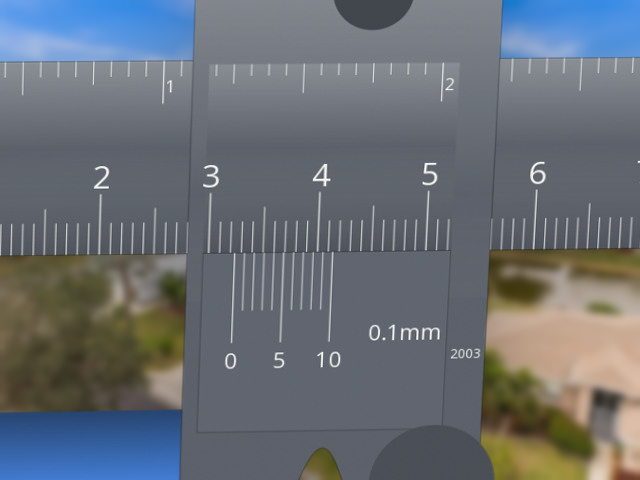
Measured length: 32.4 mm
